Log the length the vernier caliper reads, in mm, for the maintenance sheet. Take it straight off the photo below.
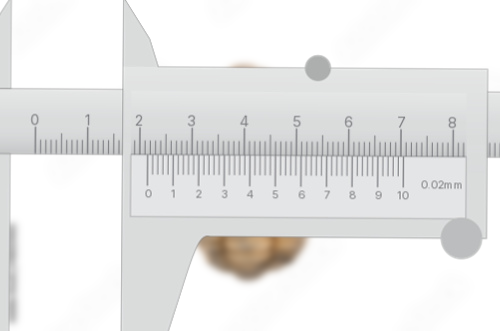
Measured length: 21.5 mm
